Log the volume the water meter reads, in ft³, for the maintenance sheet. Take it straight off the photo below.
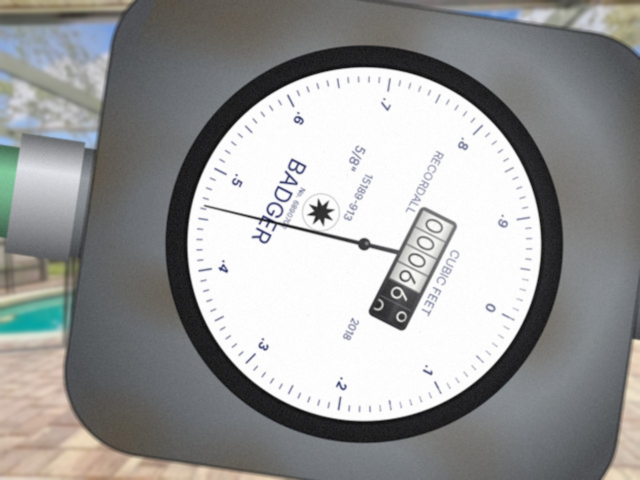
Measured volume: 668.46 ft³
